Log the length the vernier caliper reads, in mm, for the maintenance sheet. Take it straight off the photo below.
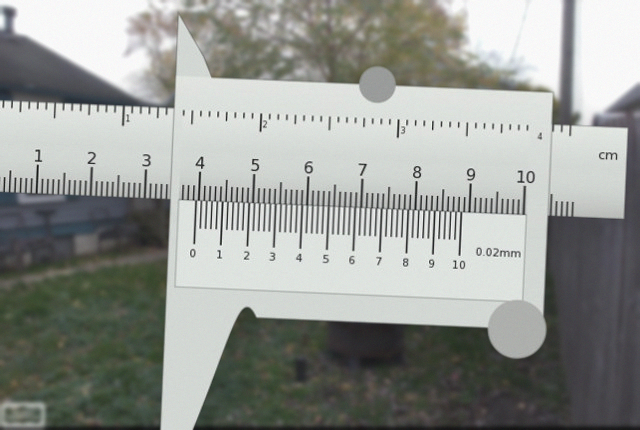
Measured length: 39.5 mm
